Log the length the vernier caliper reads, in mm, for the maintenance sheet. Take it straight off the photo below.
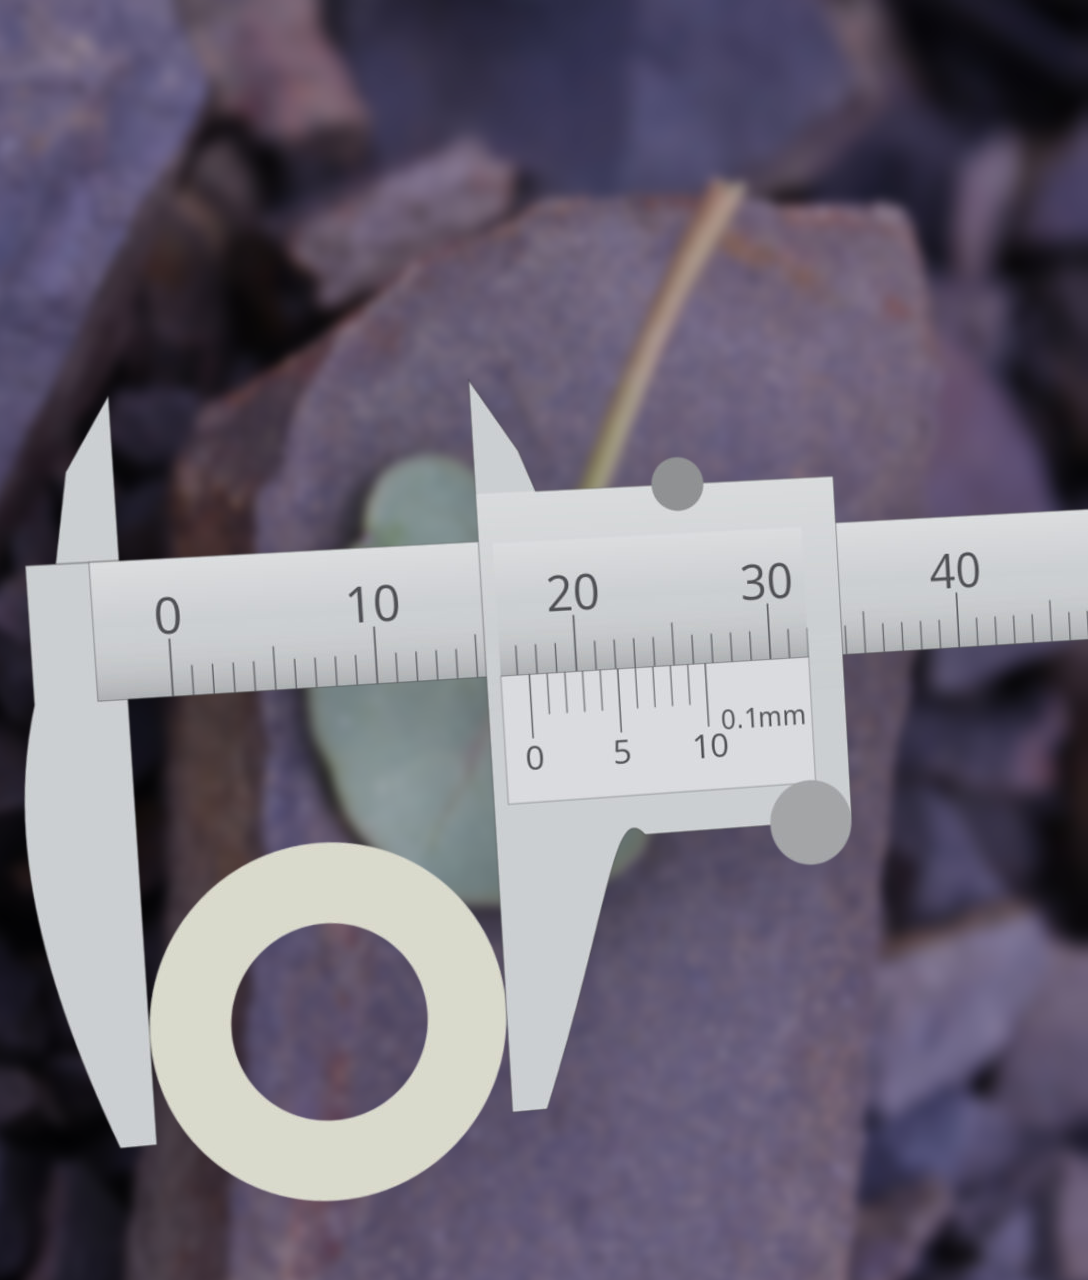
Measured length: 17.6 mm
